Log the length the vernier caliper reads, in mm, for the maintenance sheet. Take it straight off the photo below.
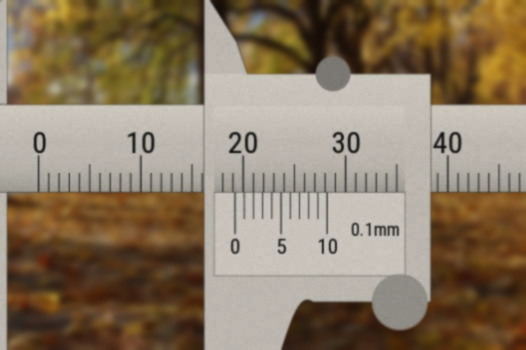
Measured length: 19.2 mm
